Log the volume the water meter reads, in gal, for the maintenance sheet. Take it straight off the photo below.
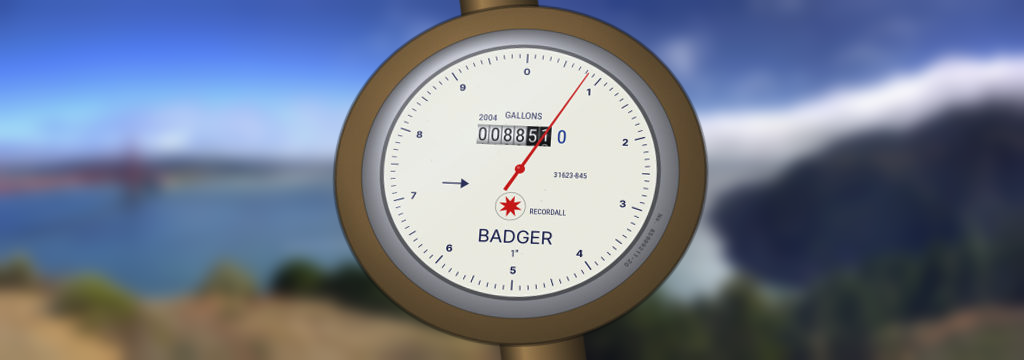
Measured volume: 88510.8 gal
